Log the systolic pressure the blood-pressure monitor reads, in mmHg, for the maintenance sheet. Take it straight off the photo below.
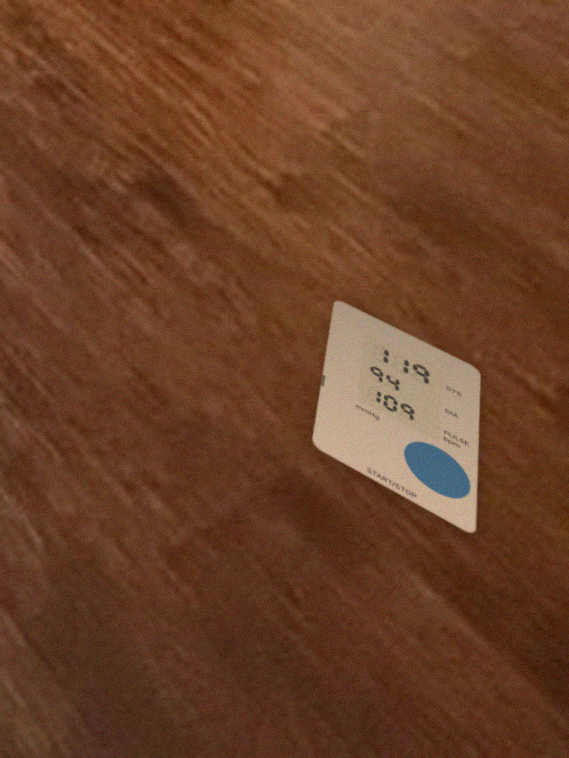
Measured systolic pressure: 119 mmHg
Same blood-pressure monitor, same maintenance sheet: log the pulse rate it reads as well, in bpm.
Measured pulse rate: 109 bpm
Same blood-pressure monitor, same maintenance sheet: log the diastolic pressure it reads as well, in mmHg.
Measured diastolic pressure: 94 mmHg
